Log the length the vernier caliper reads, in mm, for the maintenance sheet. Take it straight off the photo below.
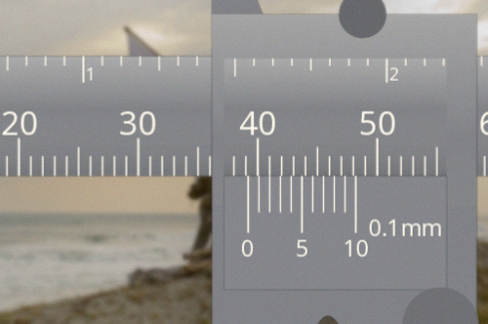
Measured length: 39.2 mm
